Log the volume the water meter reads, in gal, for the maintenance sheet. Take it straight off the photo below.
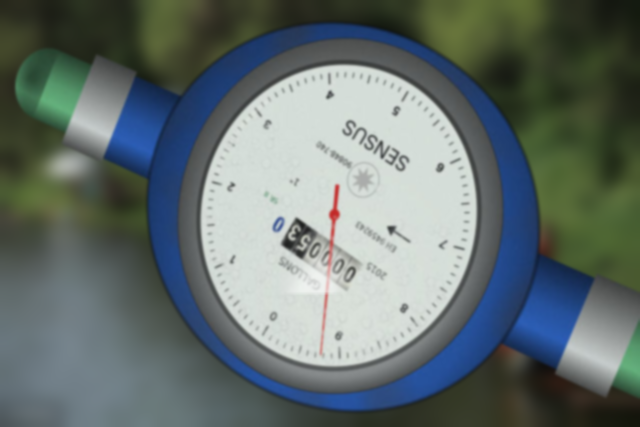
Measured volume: 529.2 gal
